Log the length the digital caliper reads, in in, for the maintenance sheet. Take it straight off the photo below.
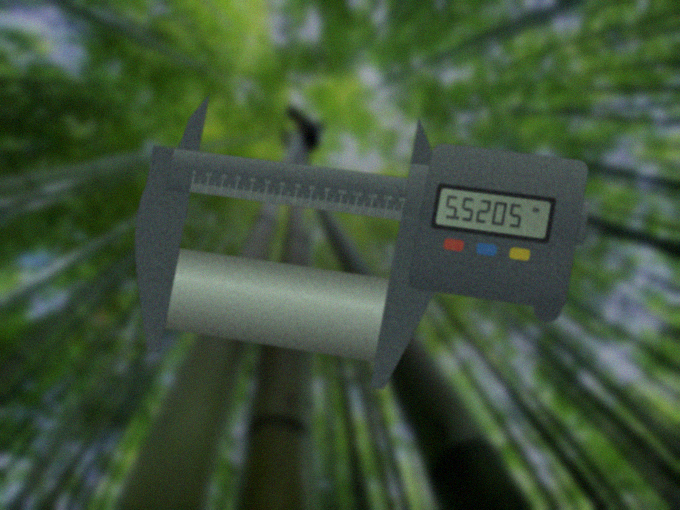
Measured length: 5.5205 in
